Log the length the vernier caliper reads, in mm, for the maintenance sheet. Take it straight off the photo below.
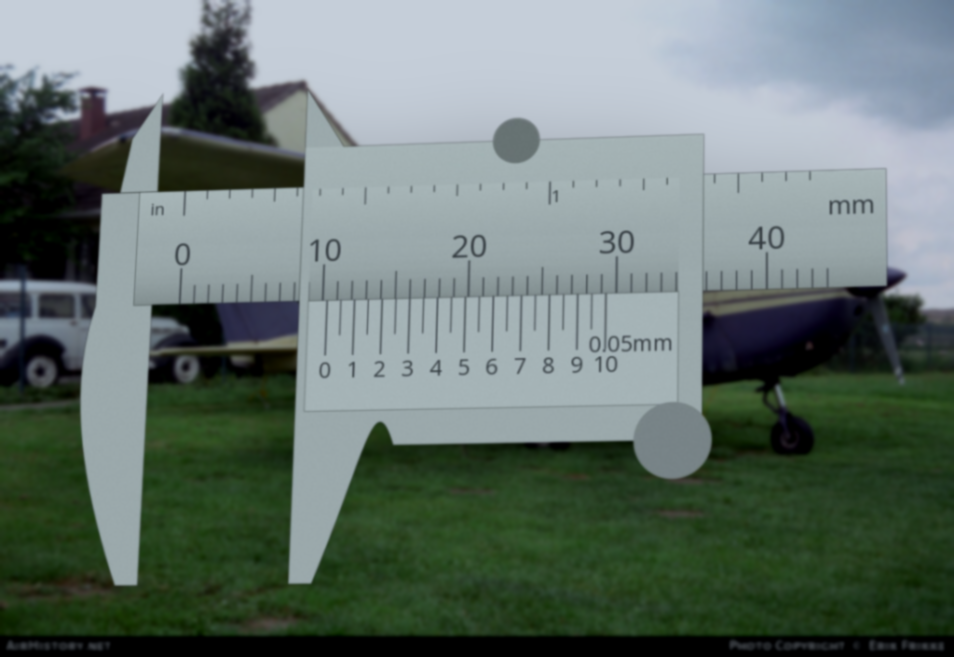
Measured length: 10.3 mm
